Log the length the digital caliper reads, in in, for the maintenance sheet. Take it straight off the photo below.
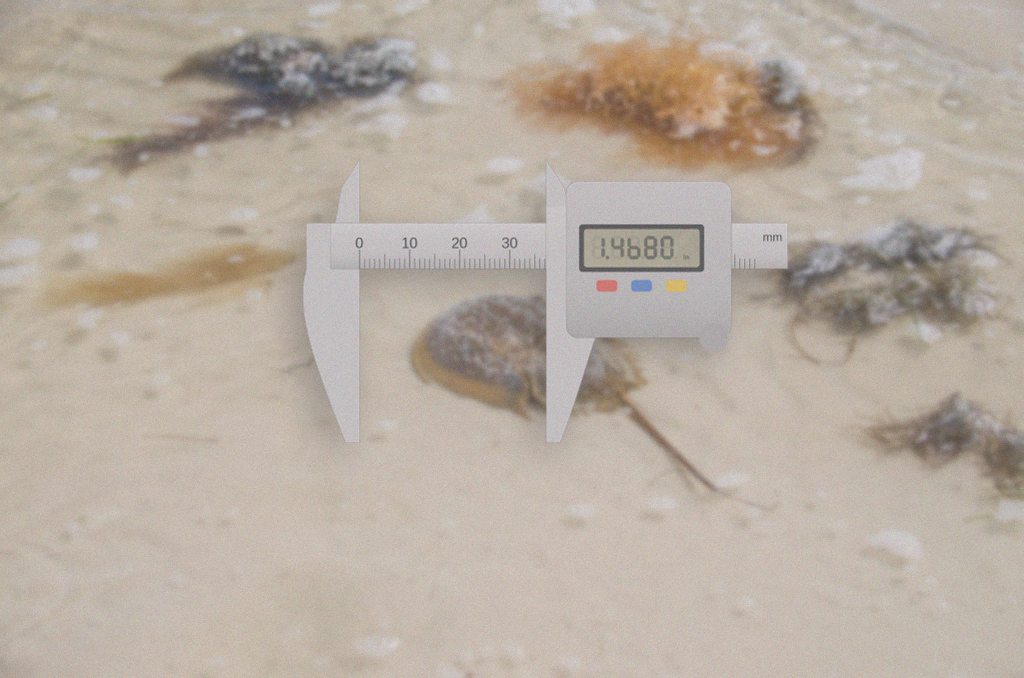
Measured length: 1.4680 in
